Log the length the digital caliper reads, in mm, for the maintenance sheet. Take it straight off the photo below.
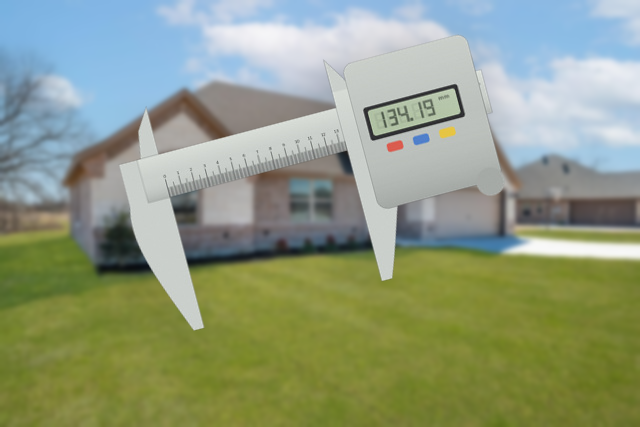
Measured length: 134.19 mm
